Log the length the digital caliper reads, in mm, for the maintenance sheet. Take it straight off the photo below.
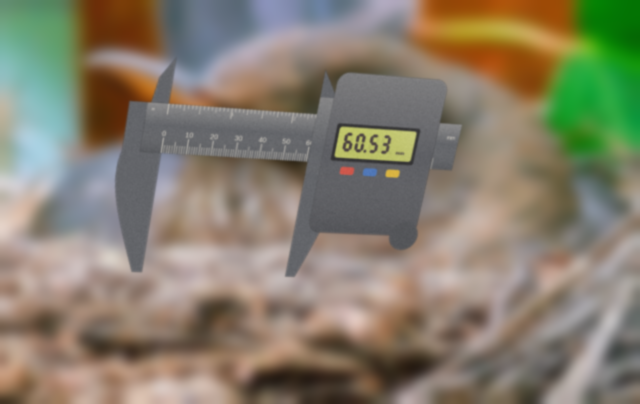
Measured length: 60.53 mm
